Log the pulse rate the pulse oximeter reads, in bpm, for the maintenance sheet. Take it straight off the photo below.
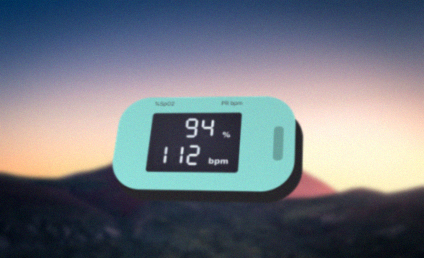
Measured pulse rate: 112 bpm
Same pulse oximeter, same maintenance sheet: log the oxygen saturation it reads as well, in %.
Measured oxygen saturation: 94 %
